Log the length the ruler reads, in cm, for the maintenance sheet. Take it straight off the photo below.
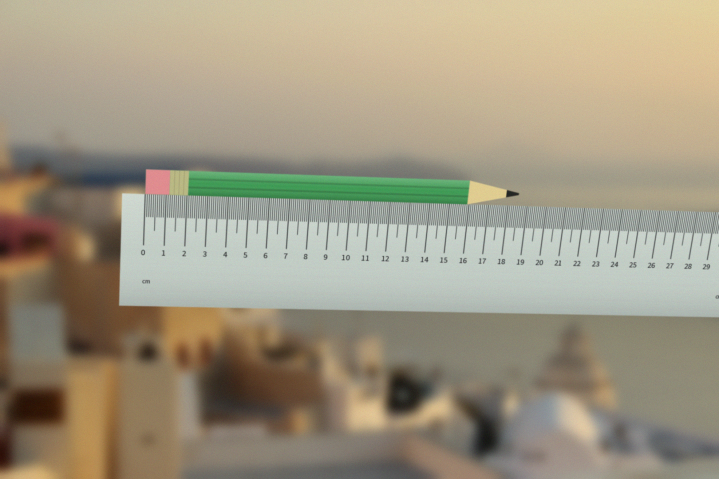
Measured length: 18.5 cm
